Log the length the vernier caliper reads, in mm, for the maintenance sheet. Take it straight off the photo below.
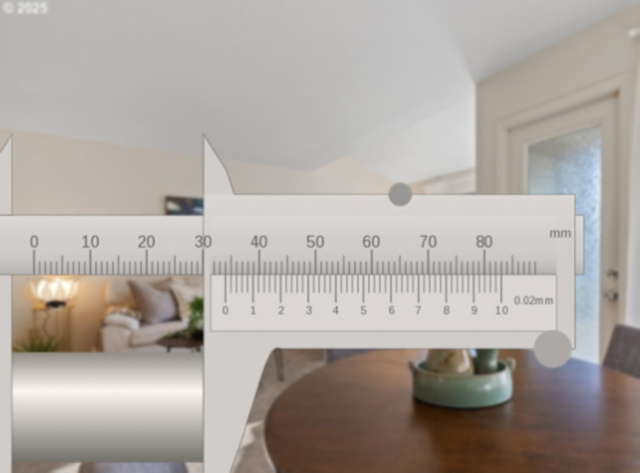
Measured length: 34.0 mm
